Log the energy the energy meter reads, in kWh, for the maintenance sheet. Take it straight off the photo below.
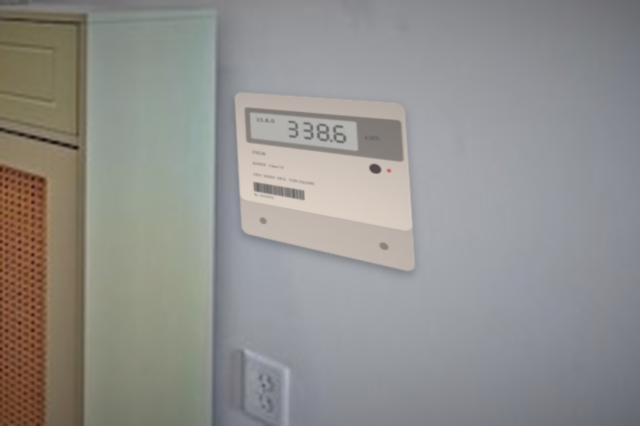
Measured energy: 338.6 kWh
